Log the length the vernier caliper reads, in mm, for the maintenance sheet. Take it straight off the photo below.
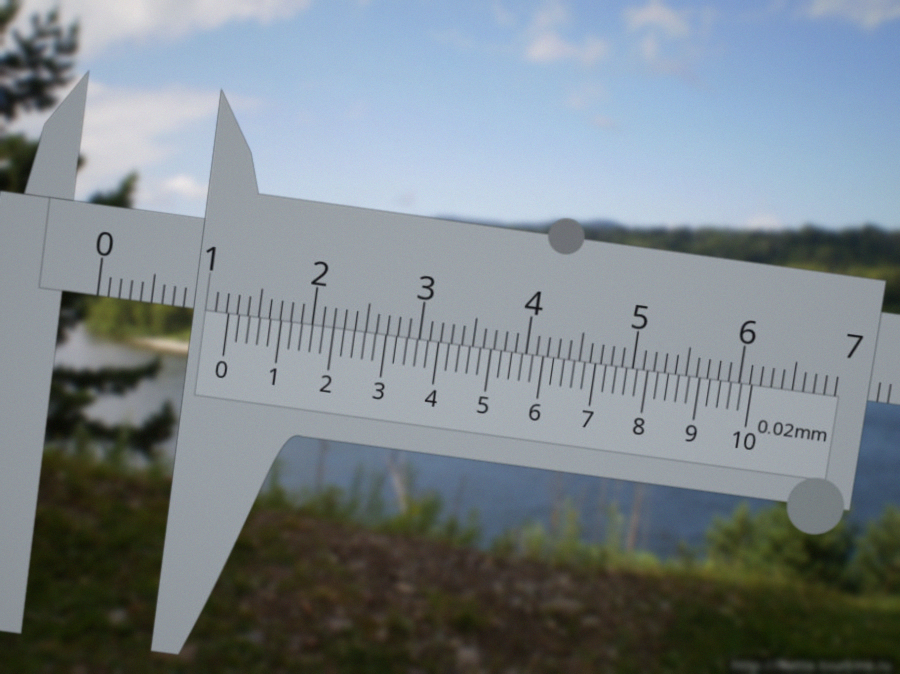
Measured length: 12.2 mm
